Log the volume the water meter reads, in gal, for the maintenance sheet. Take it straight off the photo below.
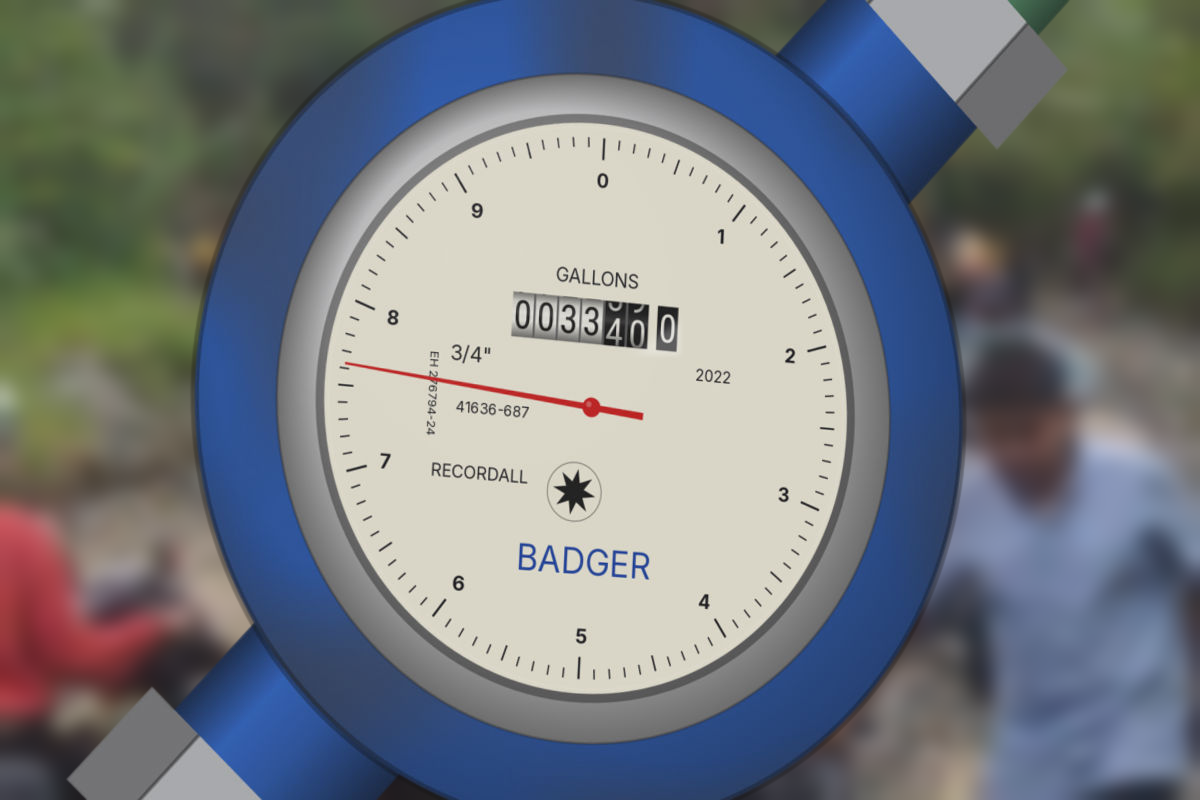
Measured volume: 33397.6 gal
